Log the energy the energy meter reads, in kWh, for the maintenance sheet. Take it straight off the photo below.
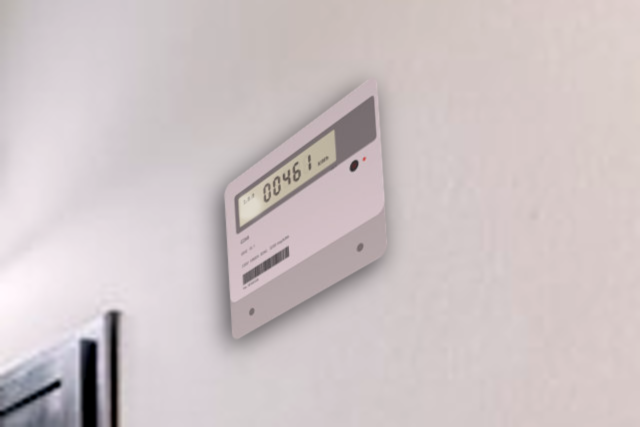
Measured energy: 461 kWh
